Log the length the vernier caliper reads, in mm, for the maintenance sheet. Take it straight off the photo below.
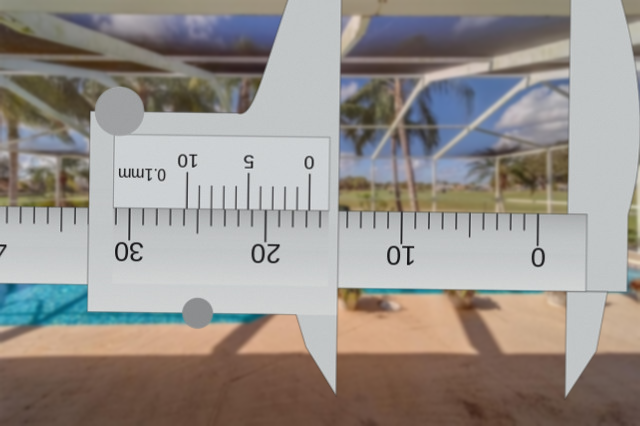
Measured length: 16.8 mm
